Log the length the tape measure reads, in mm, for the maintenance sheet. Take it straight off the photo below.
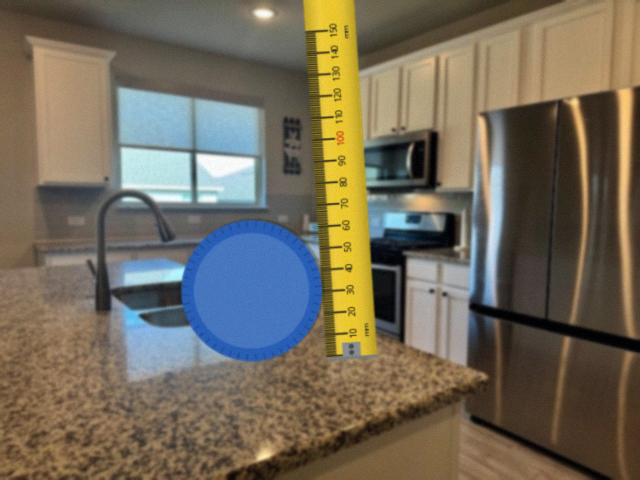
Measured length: 65 mm
